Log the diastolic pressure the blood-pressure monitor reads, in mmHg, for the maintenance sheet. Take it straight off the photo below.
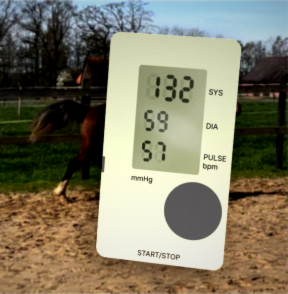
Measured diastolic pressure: 59 mmHg
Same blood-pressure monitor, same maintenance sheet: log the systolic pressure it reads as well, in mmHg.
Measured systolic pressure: 132 mmHg
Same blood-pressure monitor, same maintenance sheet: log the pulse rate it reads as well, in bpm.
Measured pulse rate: 57 bpm
